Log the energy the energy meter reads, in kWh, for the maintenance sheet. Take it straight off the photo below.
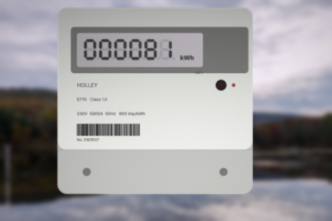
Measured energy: 81 kWh
